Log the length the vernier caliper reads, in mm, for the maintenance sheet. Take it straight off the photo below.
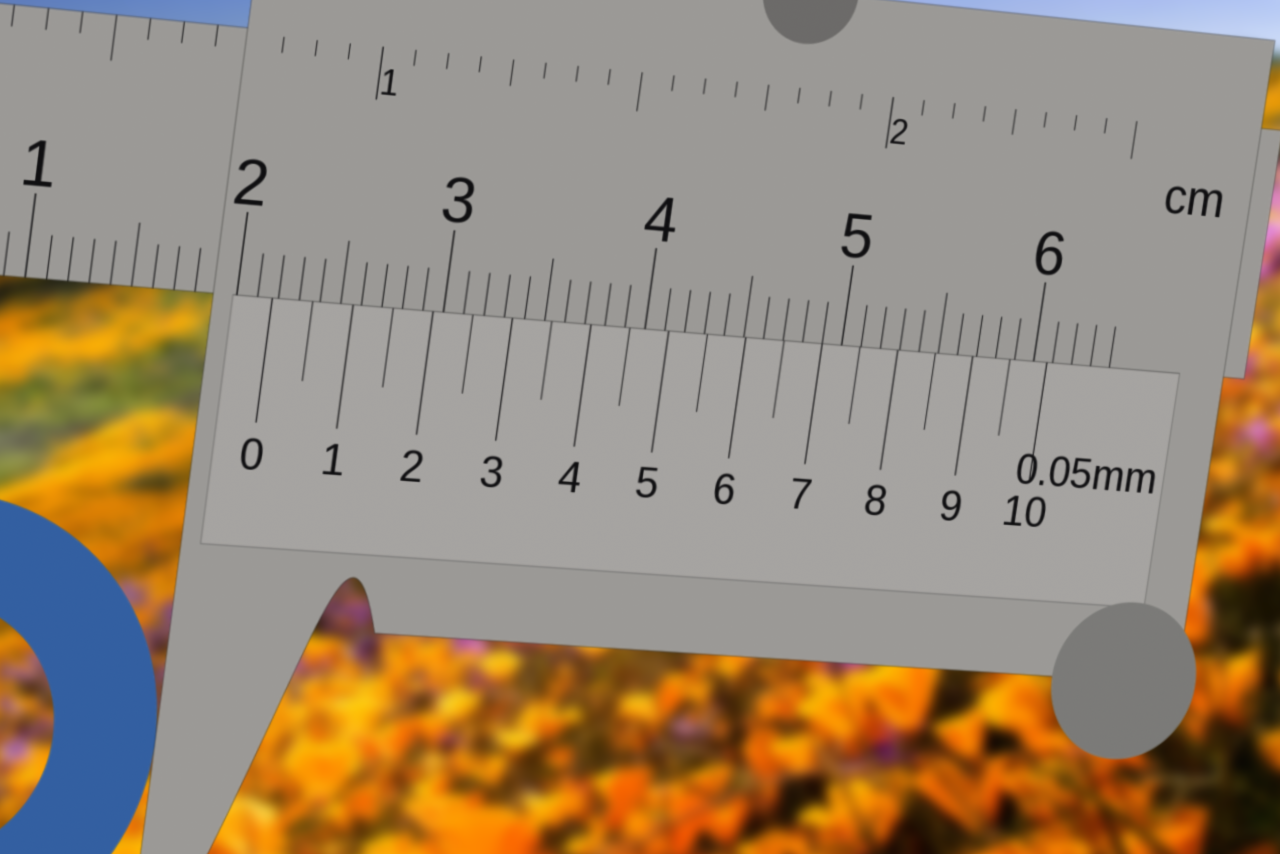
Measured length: 21.7 mm
